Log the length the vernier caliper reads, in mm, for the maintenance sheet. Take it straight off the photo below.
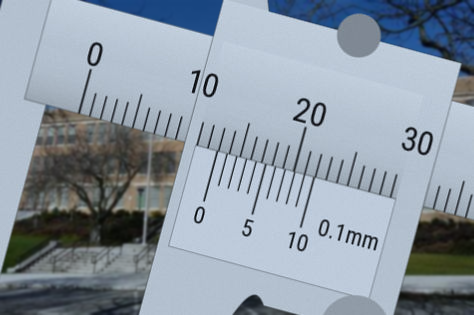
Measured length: 12.9 mm
